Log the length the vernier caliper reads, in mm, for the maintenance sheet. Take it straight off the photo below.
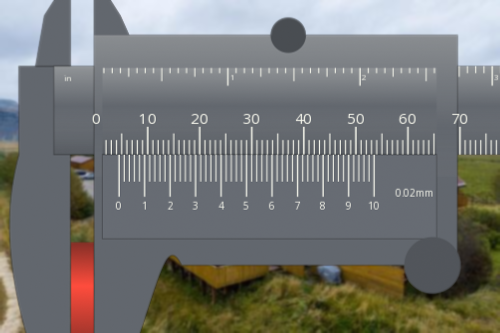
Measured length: 4.5 mm
